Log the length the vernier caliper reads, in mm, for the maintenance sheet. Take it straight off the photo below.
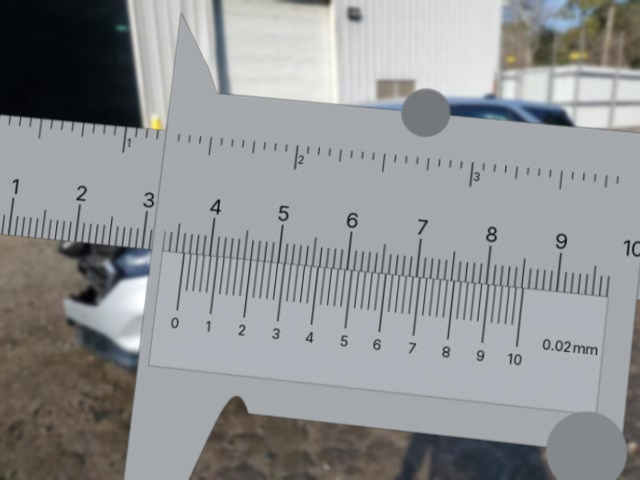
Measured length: 36.2 mm
